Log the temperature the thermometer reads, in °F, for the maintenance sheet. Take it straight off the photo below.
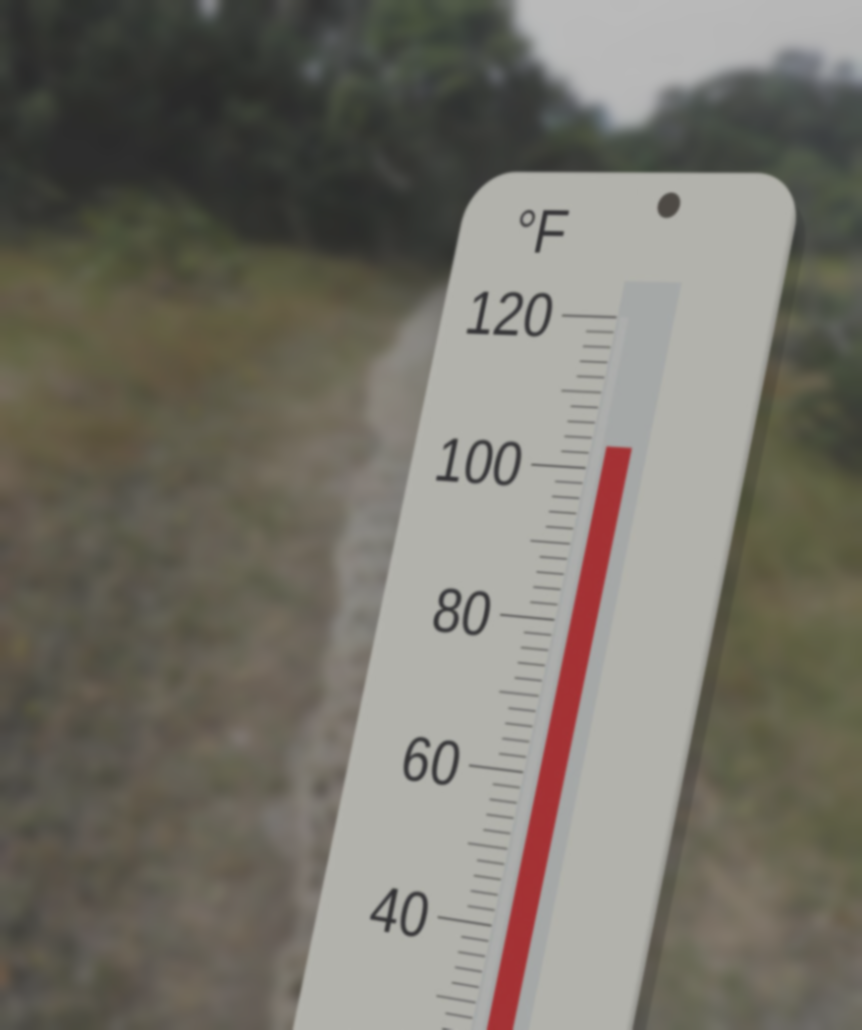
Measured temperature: 103 °F
